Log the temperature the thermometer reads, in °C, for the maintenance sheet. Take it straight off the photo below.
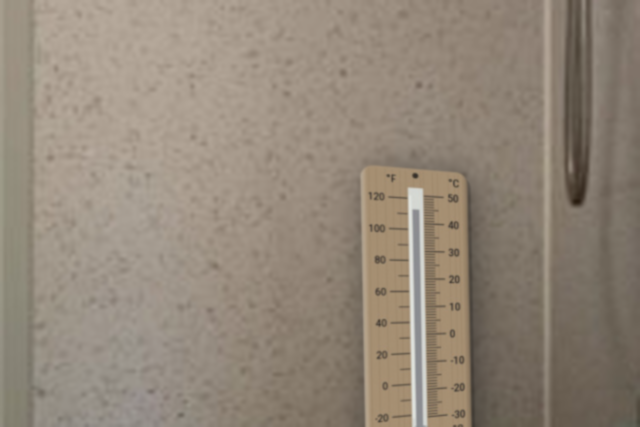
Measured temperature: 45 °C
